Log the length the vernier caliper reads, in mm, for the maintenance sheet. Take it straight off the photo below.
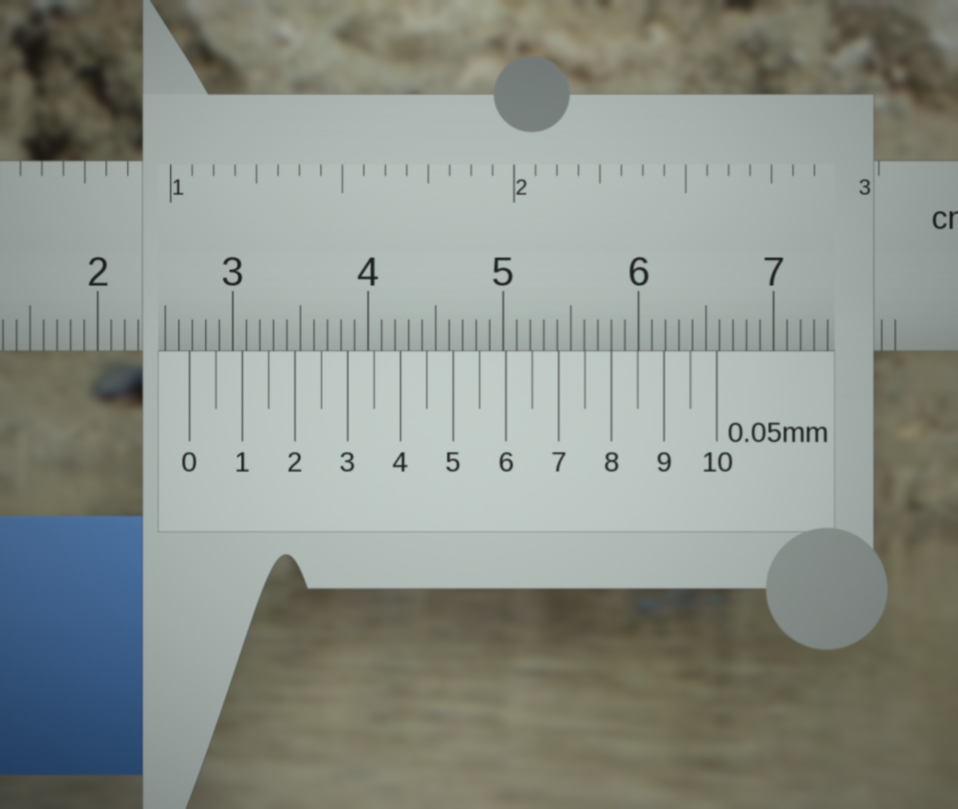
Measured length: 26.8 mm
